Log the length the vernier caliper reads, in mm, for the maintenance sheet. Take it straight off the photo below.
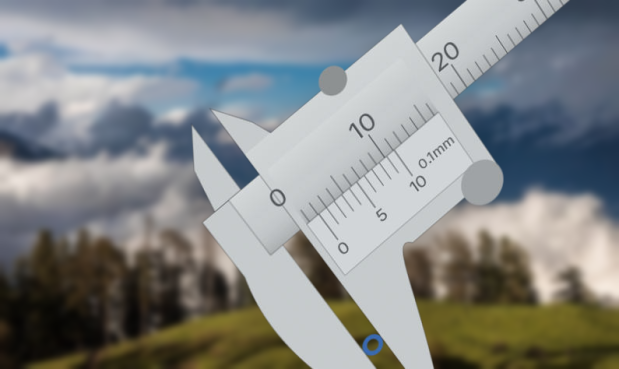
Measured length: 2.1 mm
